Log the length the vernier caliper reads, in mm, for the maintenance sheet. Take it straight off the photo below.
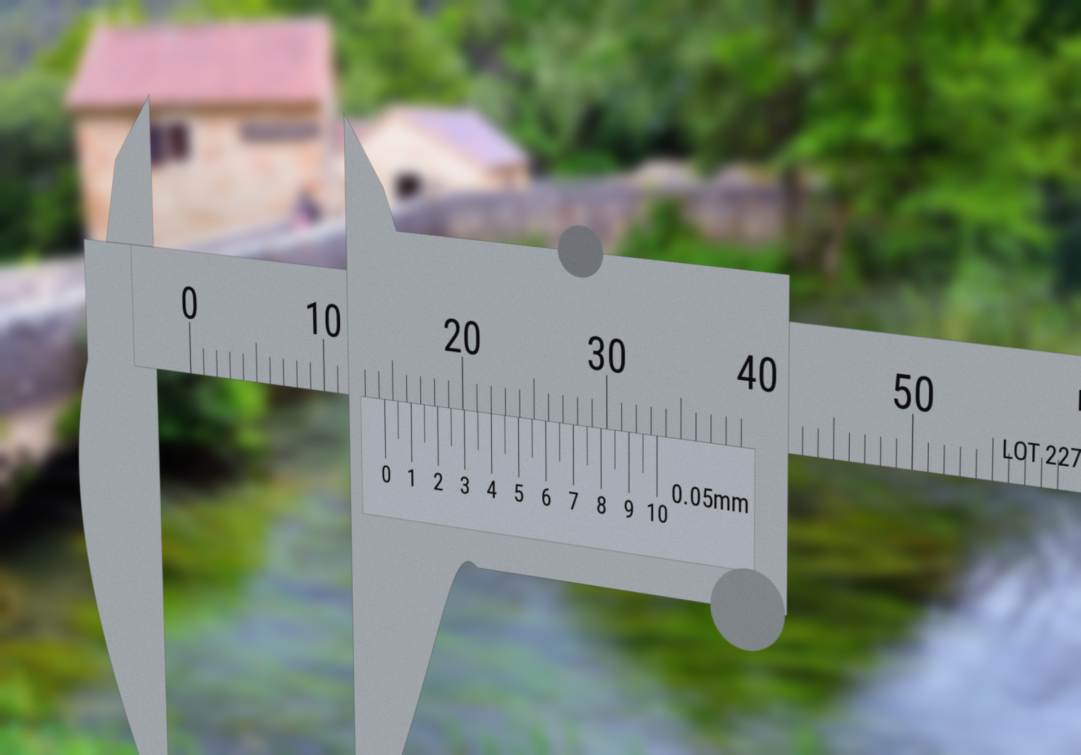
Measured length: 14.4 mm
